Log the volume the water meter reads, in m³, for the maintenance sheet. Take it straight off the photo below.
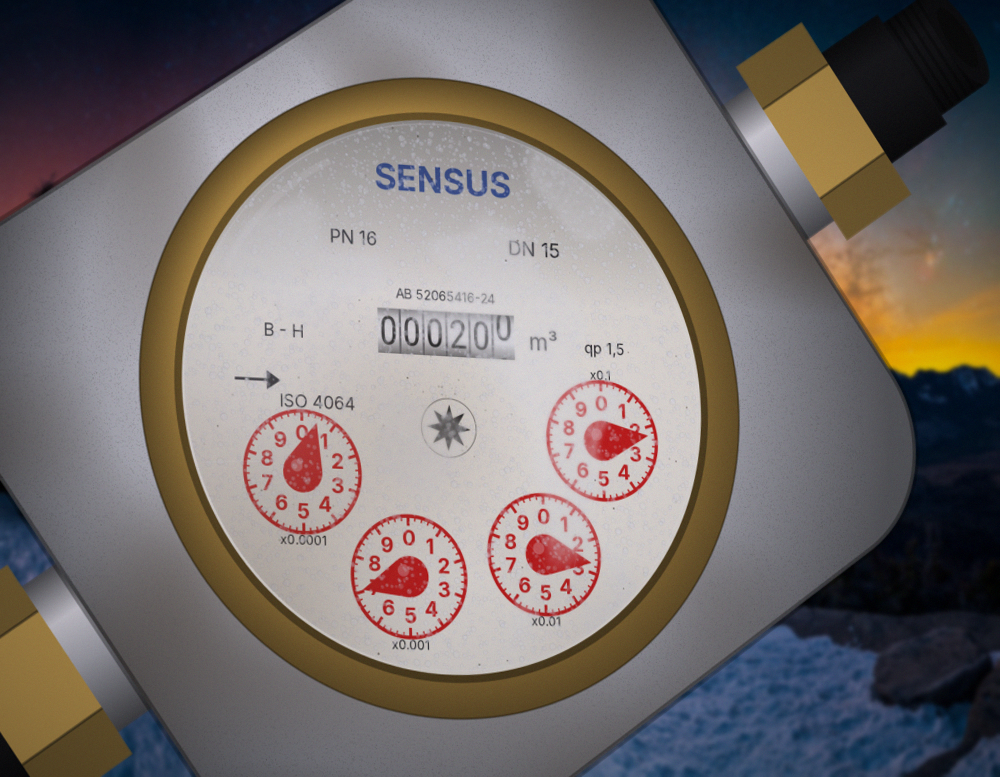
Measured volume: 200.2270 m³
